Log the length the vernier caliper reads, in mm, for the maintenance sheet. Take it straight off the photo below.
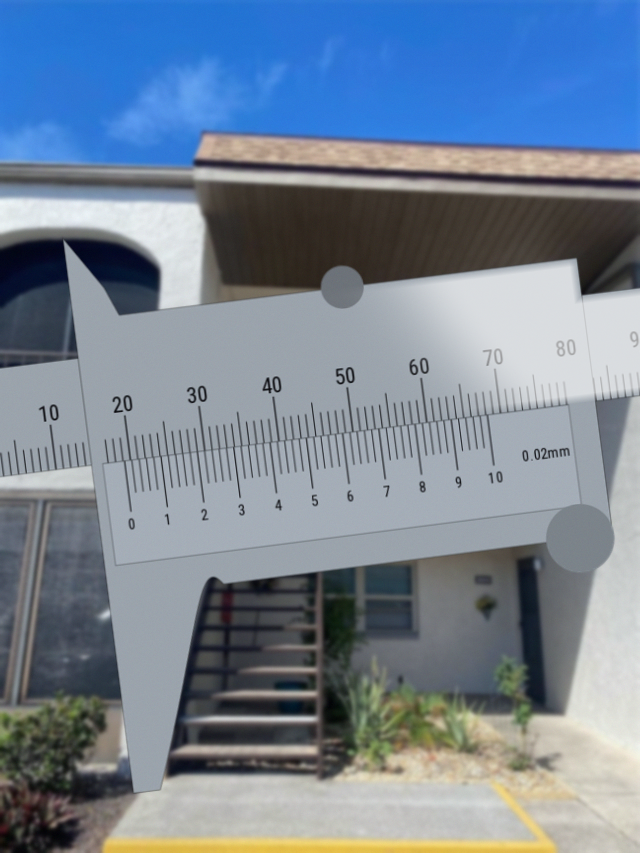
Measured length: 19.2 mm
